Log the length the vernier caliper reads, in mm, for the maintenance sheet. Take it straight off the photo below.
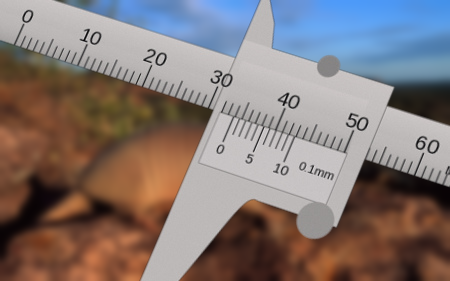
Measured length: 33.8 mm
